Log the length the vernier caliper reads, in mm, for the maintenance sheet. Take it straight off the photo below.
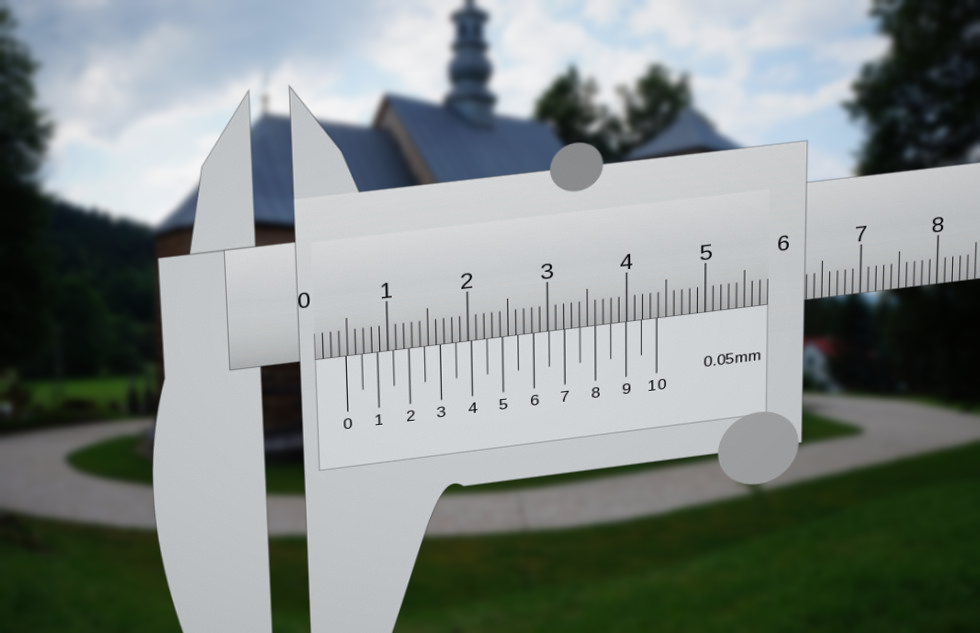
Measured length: 4.8 mm
